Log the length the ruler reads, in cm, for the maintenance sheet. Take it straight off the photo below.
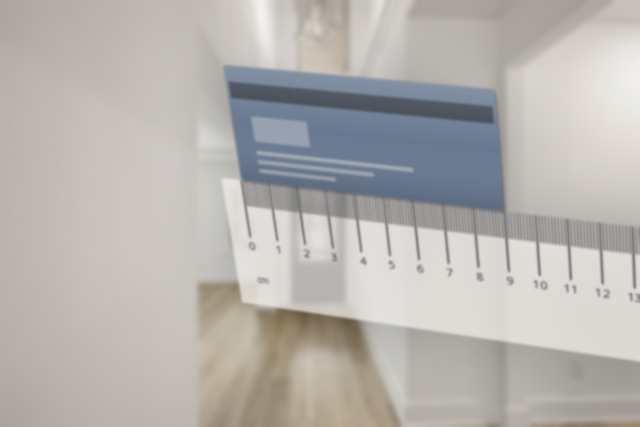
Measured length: 9 cm
